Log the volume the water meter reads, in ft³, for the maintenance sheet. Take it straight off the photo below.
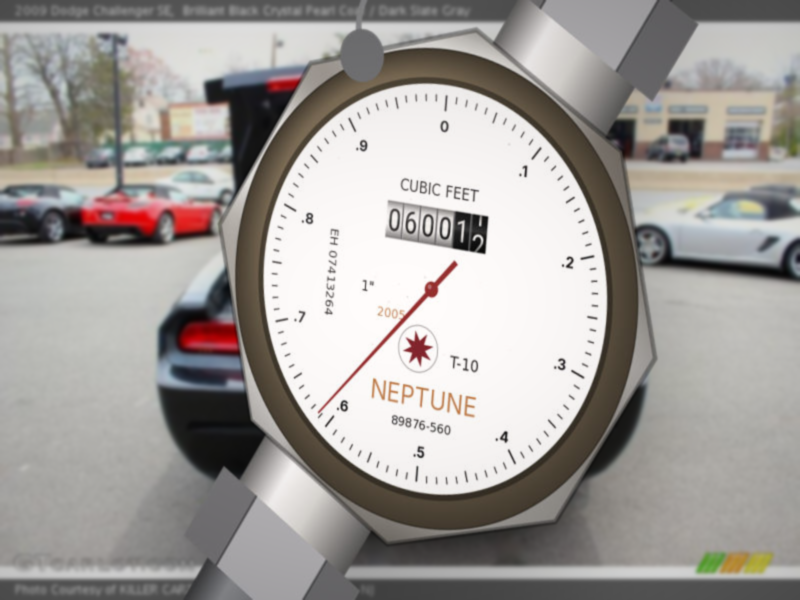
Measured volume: 60011.61 ft³
